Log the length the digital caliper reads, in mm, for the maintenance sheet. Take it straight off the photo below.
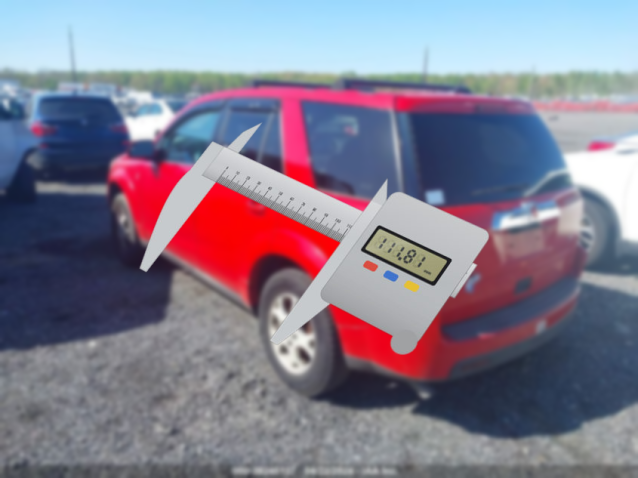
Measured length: 111.81 mm
